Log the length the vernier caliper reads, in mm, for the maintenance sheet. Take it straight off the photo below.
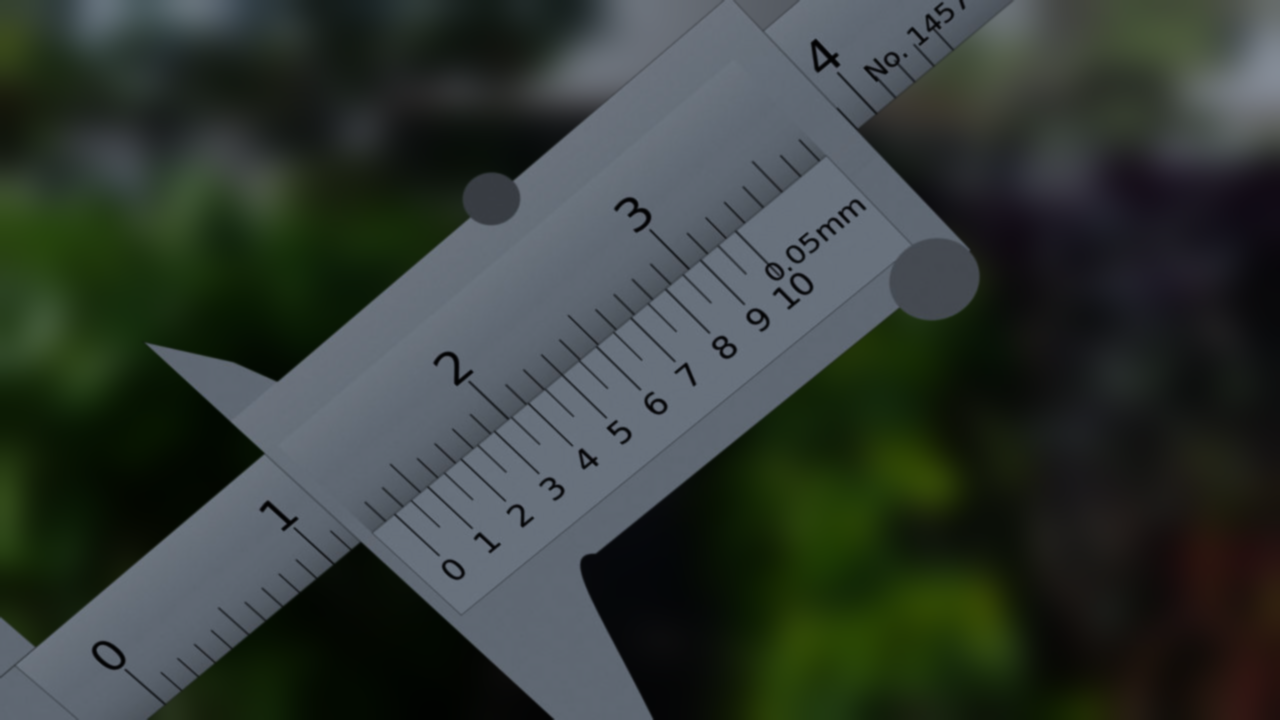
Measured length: 13.5 mm
